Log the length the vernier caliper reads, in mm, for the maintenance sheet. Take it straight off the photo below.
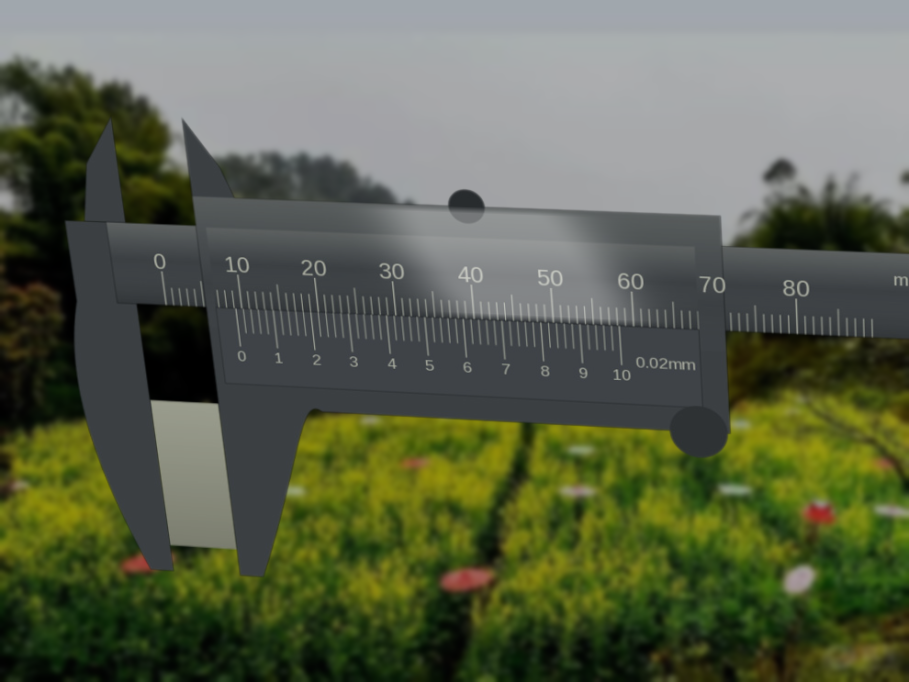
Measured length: 9.2 mm
